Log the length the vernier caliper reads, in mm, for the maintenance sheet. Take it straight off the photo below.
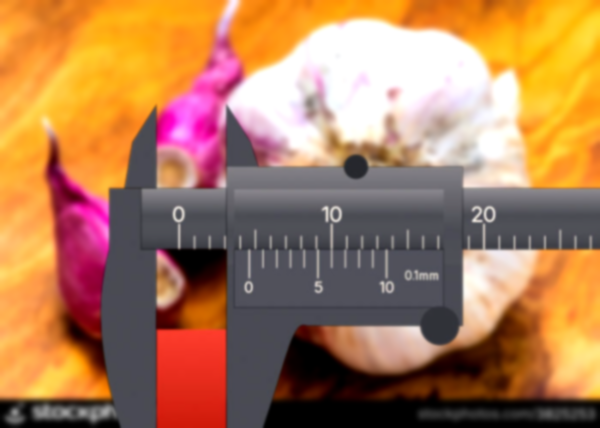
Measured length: 4.6 mm
